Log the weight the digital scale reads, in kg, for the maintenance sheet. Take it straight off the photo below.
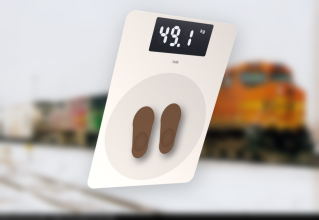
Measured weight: 49.1 kg
